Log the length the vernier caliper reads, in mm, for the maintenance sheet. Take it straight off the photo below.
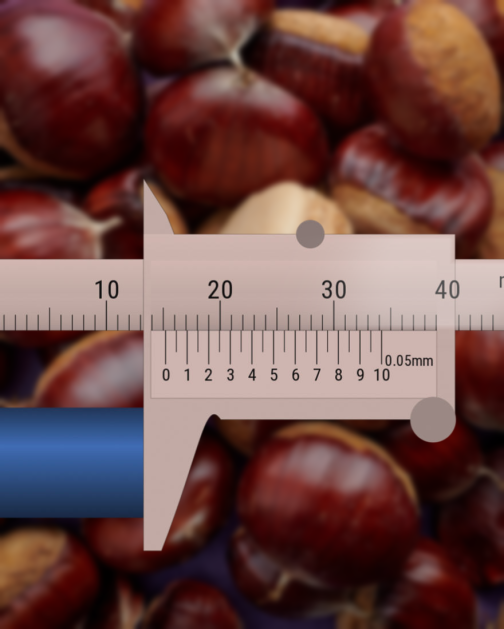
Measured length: 15.2 mm
